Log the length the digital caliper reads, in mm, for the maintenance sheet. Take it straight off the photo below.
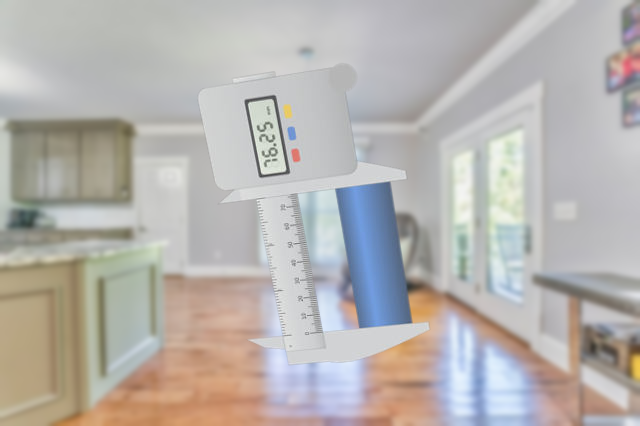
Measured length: 76.25 mm
